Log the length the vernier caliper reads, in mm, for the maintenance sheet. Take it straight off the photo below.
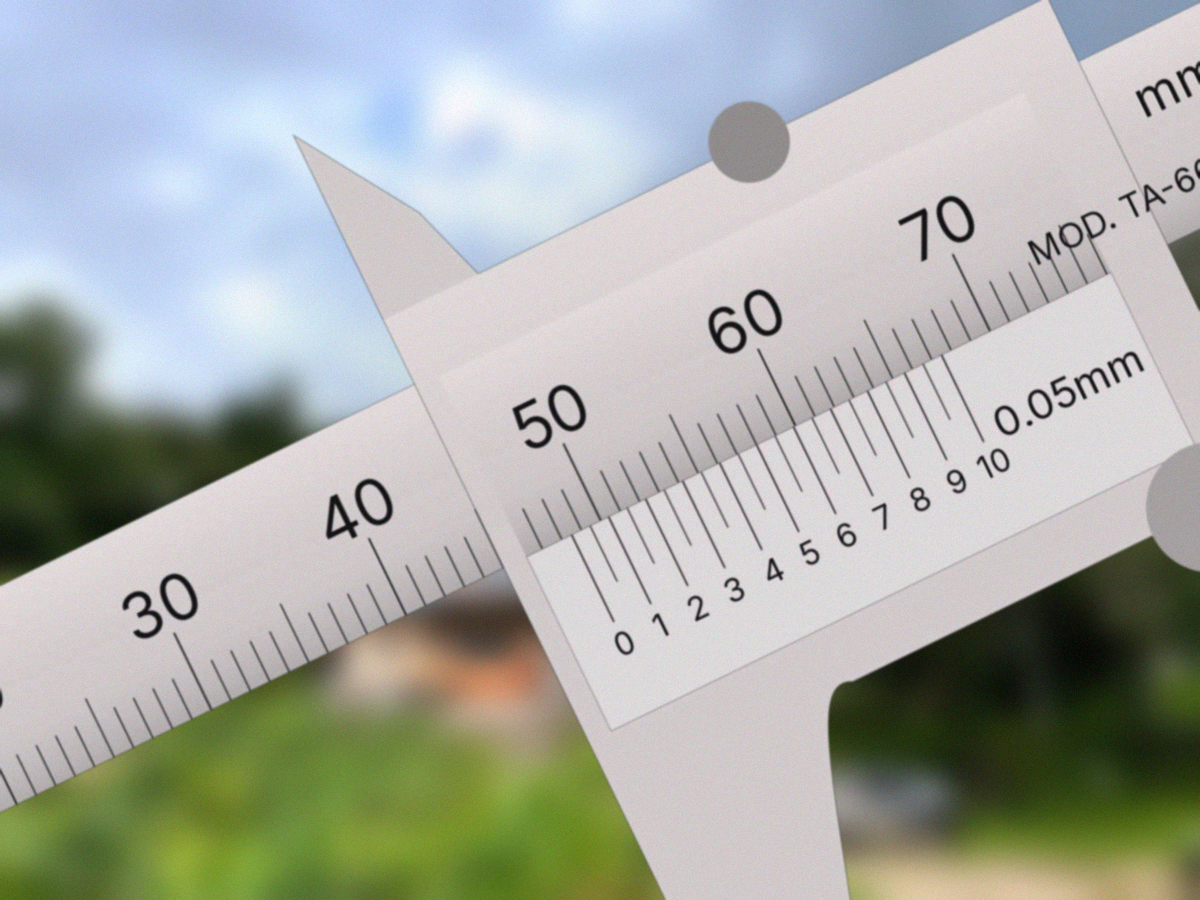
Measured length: 48.5 mm
